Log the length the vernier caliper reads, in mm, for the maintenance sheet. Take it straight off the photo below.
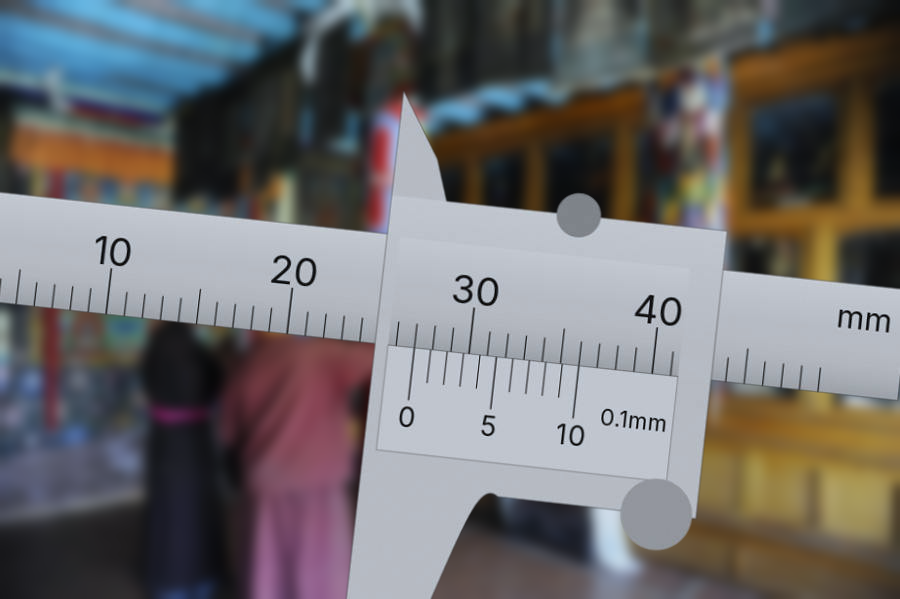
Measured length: 27.0 mm
